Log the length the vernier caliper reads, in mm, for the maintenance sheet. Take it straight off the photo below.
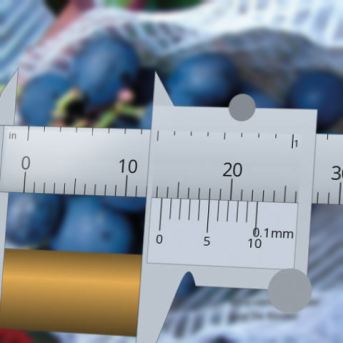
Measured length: 13.5 mm
